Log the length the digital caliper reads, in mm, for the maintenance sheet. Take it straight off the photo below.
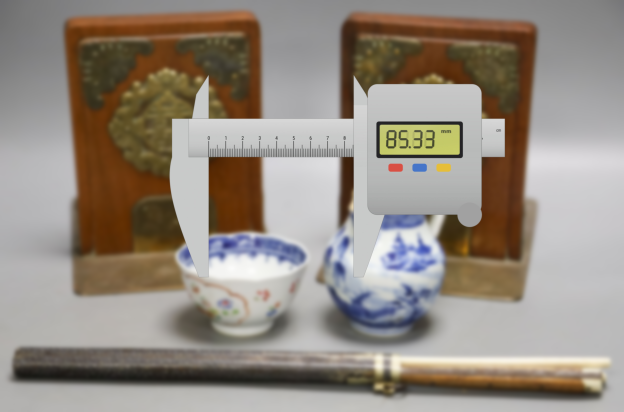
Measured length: 85.33 mm
